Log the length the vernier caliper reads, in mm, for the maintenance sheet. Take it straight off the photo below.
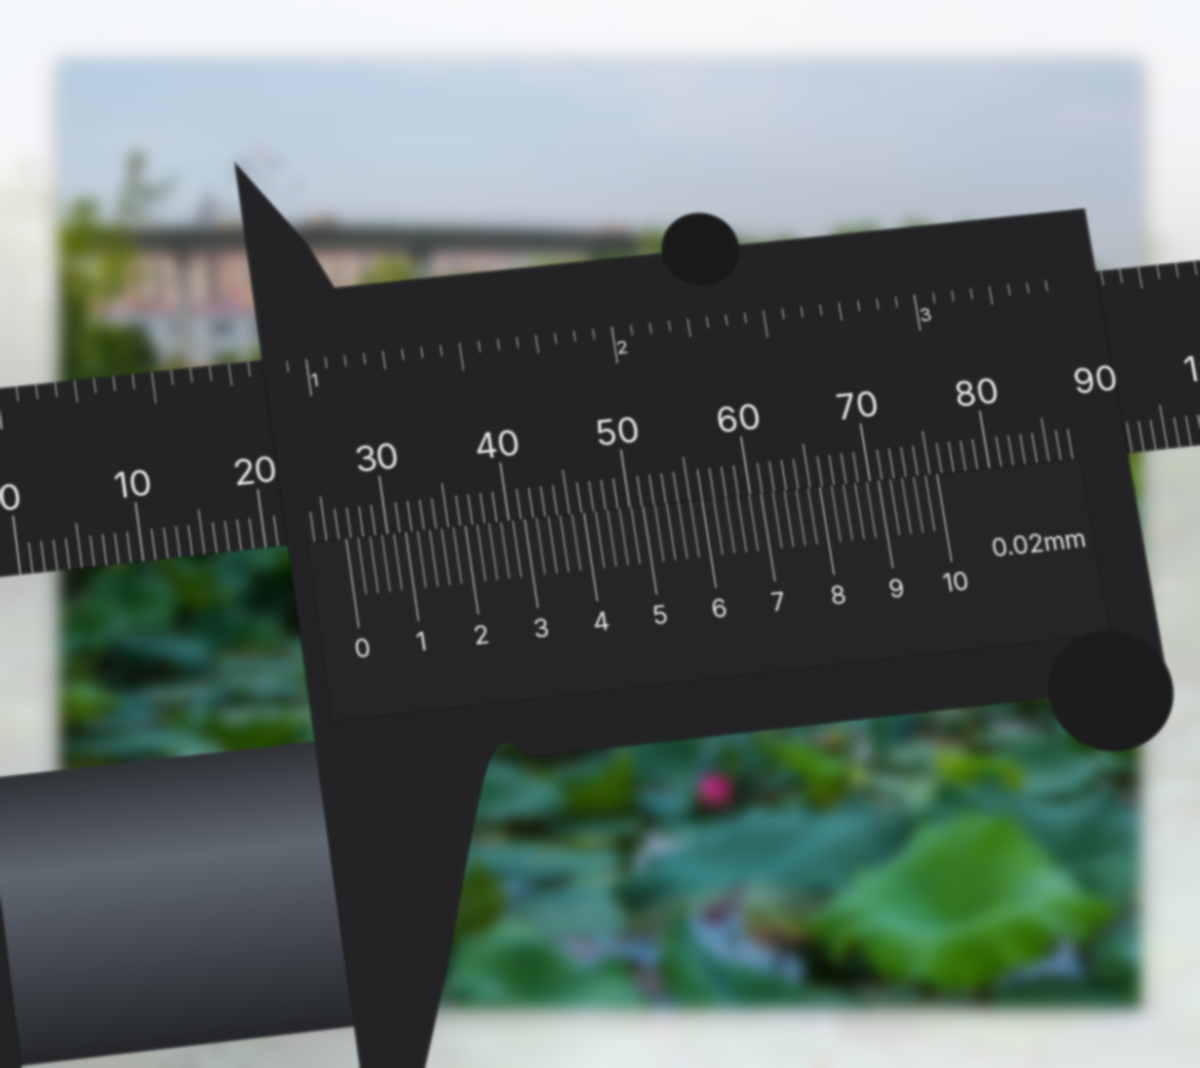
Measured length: 26.6 mm
